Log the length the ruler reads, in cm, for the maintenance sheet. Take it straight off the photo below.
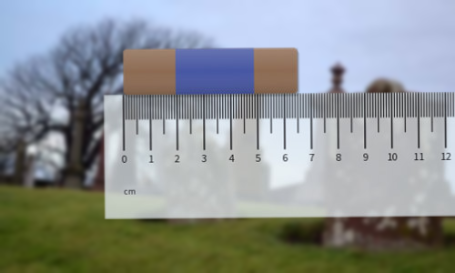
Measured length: 6.5 cm
